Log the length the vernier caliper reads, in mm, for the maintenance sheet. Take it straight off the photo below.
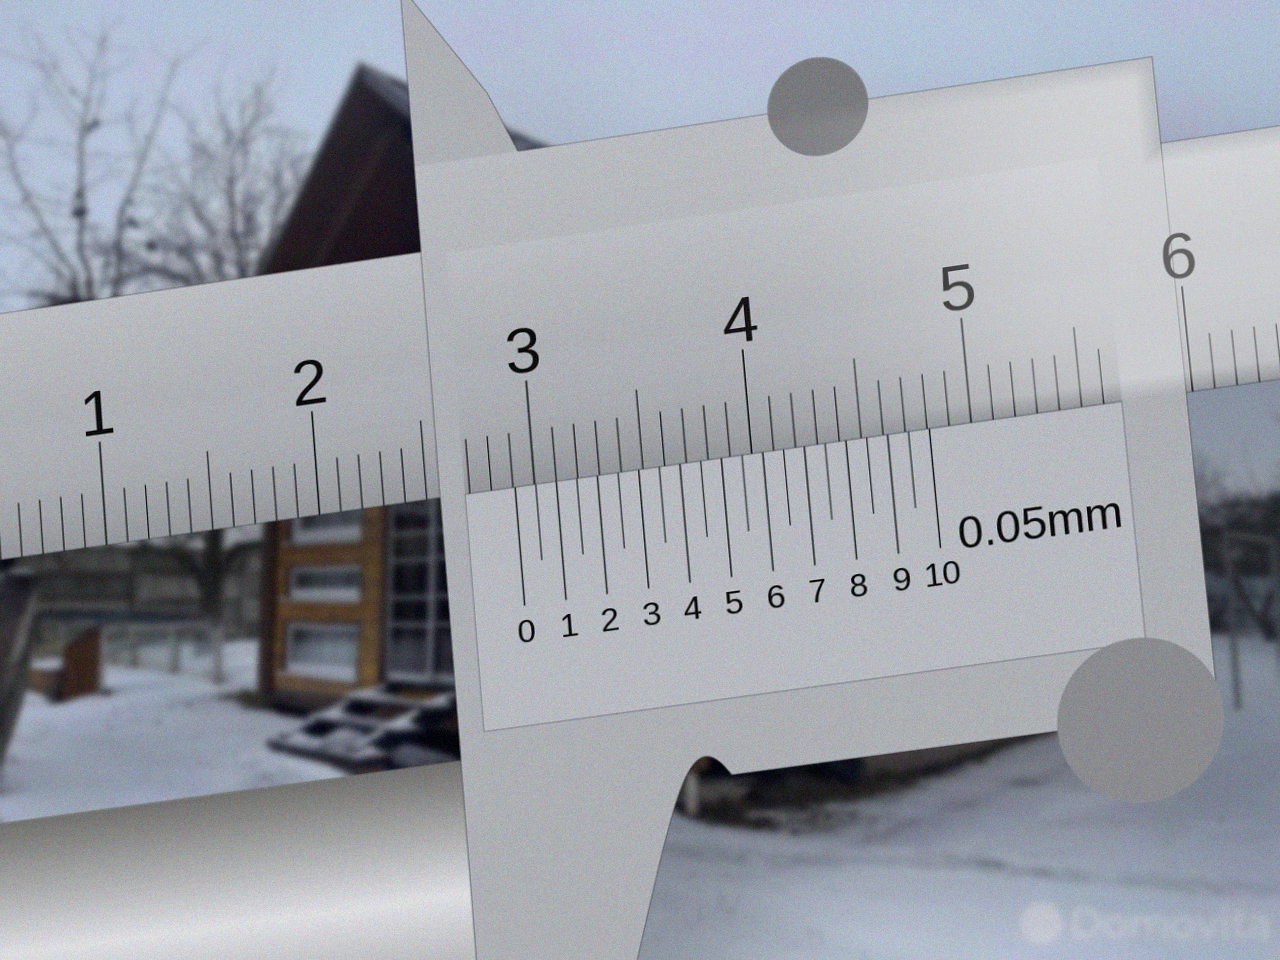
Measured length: 29.1 mm
